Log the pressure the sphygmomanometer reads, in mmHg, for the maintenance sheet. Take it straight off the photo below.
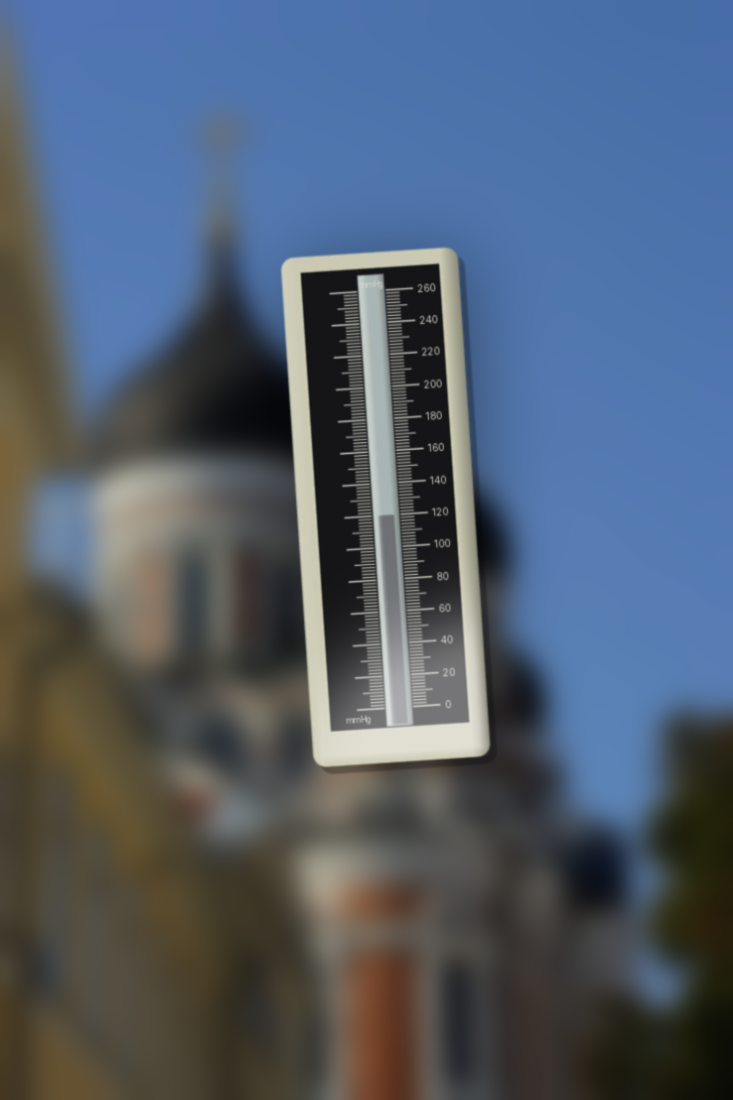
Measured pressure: 120 mmHg
